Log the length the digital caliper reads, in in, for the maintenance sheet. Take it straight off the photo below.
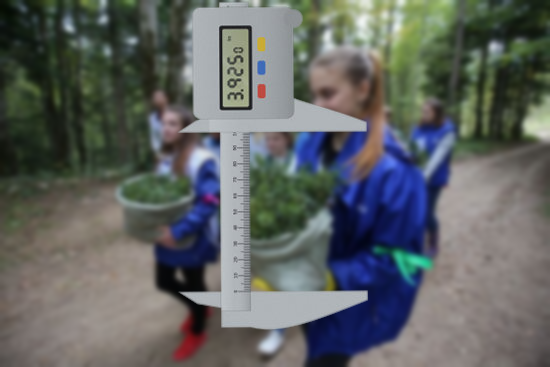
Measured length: 3.9250 in
